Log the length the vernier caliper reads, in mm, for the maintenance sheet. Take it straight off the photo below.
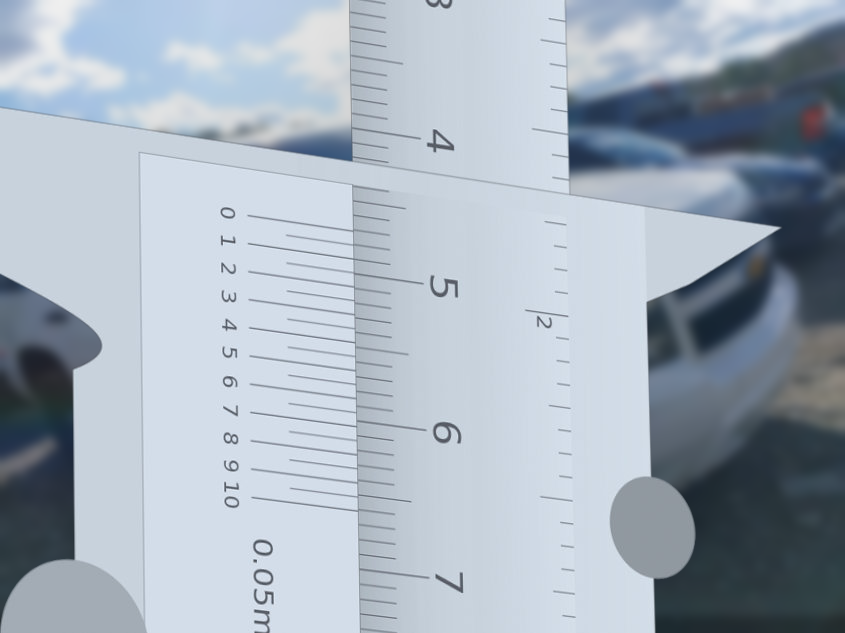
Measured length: 47.1 mm
